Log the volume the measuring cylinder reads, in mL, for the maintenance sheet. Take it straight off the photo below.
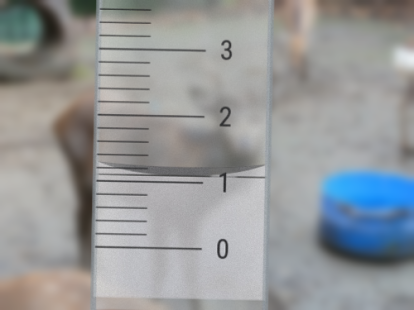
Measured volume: 1.1 mL
